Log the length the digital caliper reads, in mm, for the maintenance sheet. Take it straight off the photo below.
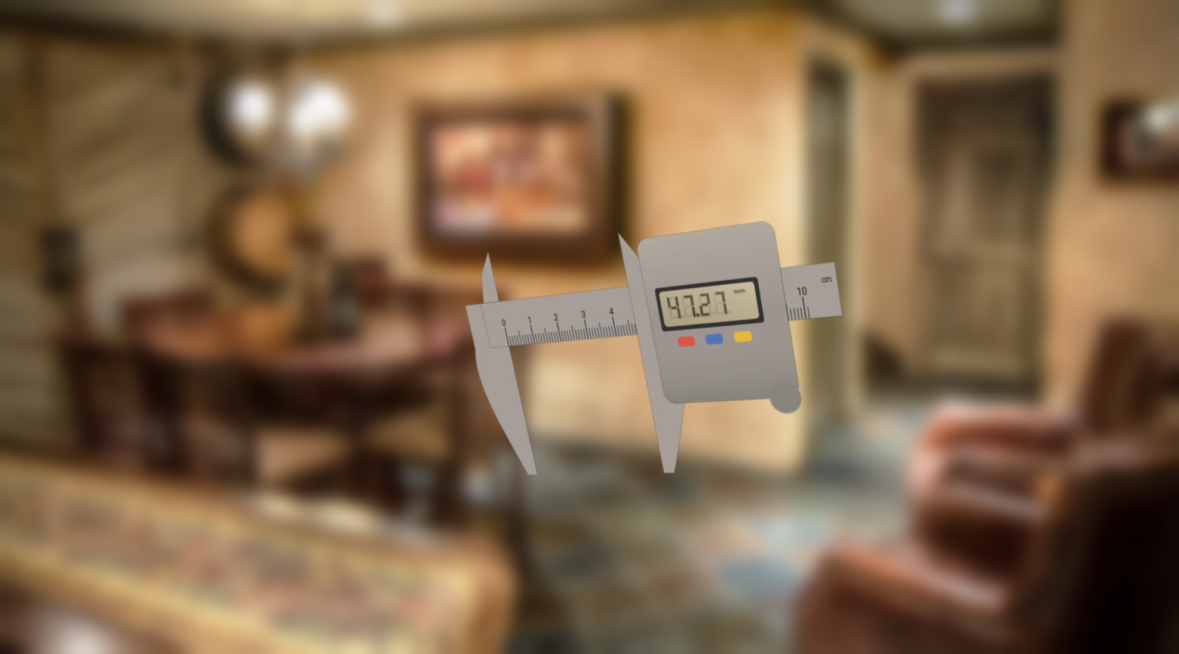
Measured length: 47.27 mm
